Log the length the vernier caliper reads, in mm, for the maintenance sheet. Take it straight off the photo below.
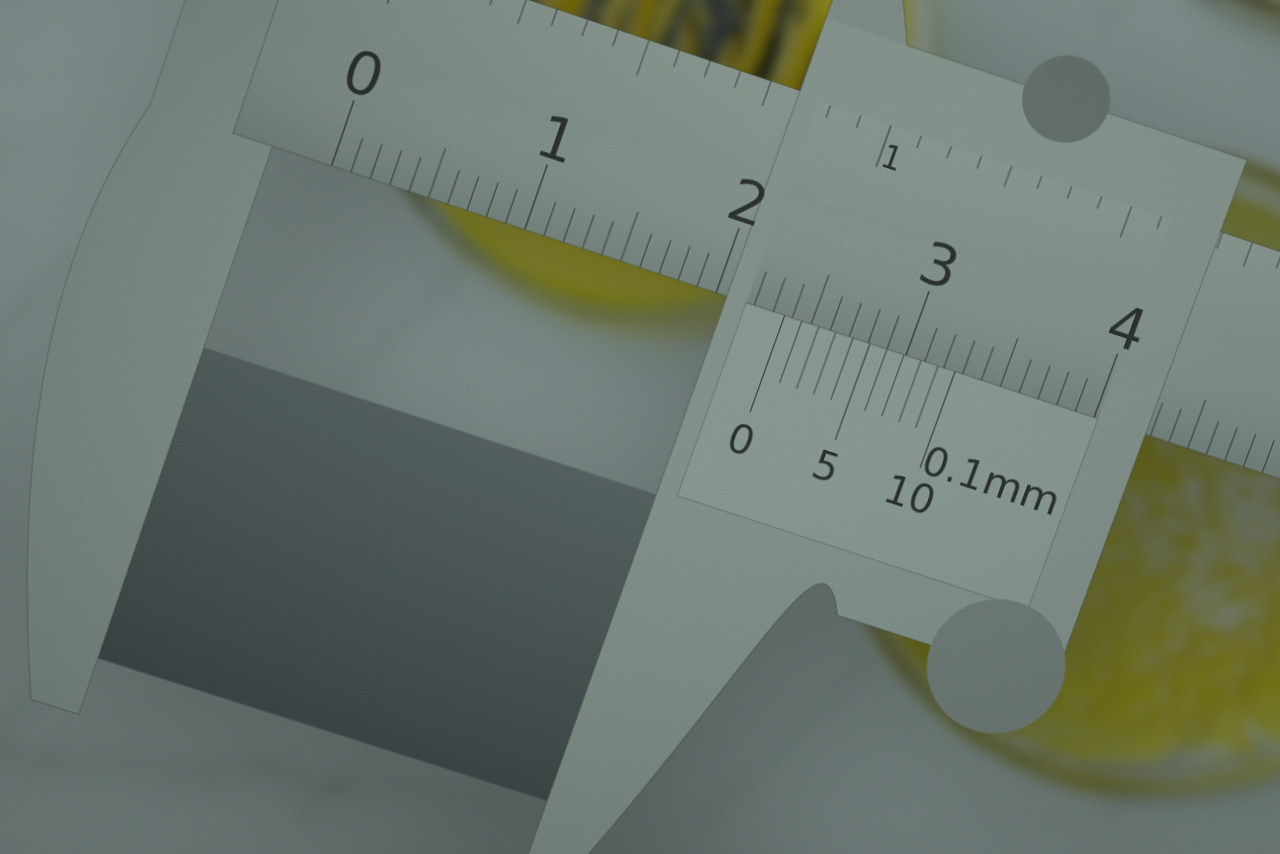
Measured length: 23.6 mm
